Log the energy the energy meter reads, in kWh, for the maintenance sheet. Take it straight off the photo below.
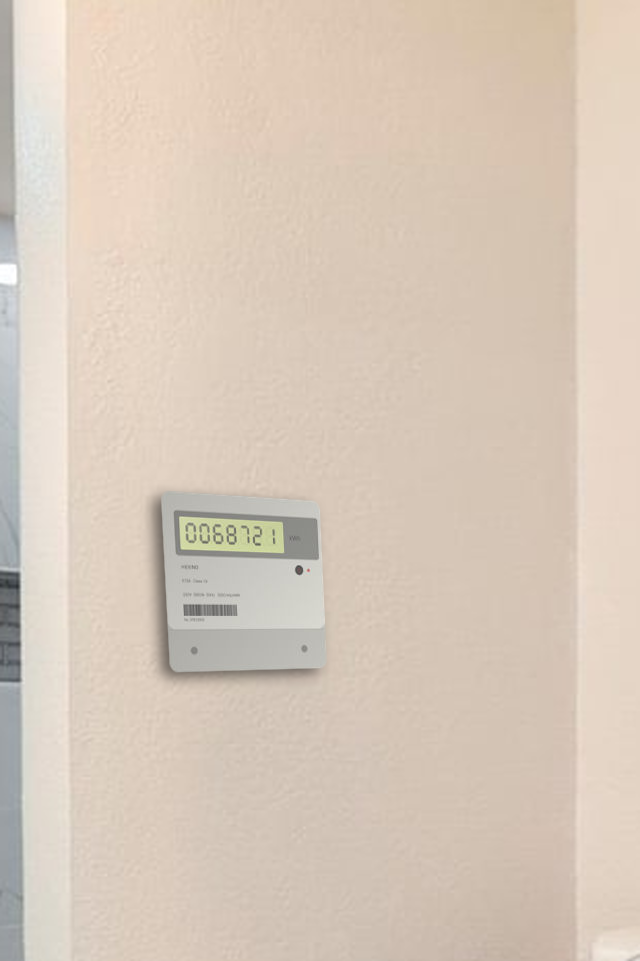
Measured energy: 68721 kWh
